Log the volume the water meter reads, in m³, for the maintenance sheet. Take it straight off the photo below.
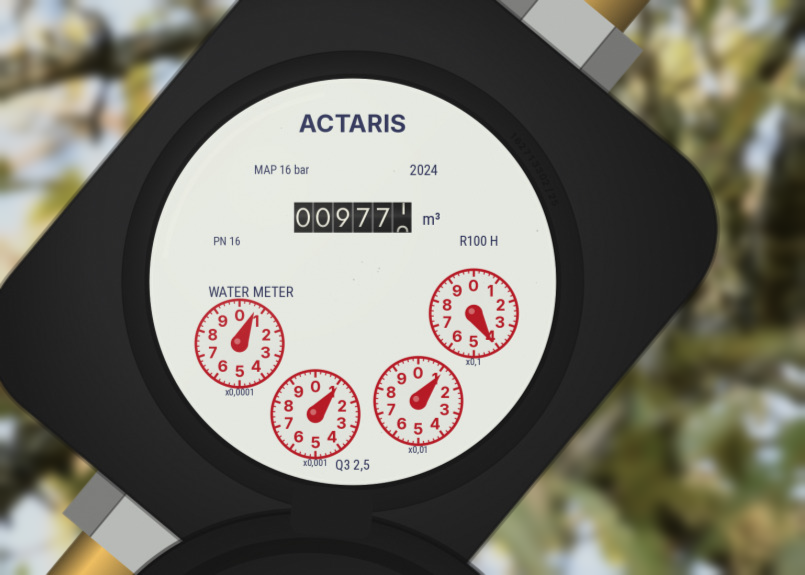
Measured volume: 9771.4110 m³
